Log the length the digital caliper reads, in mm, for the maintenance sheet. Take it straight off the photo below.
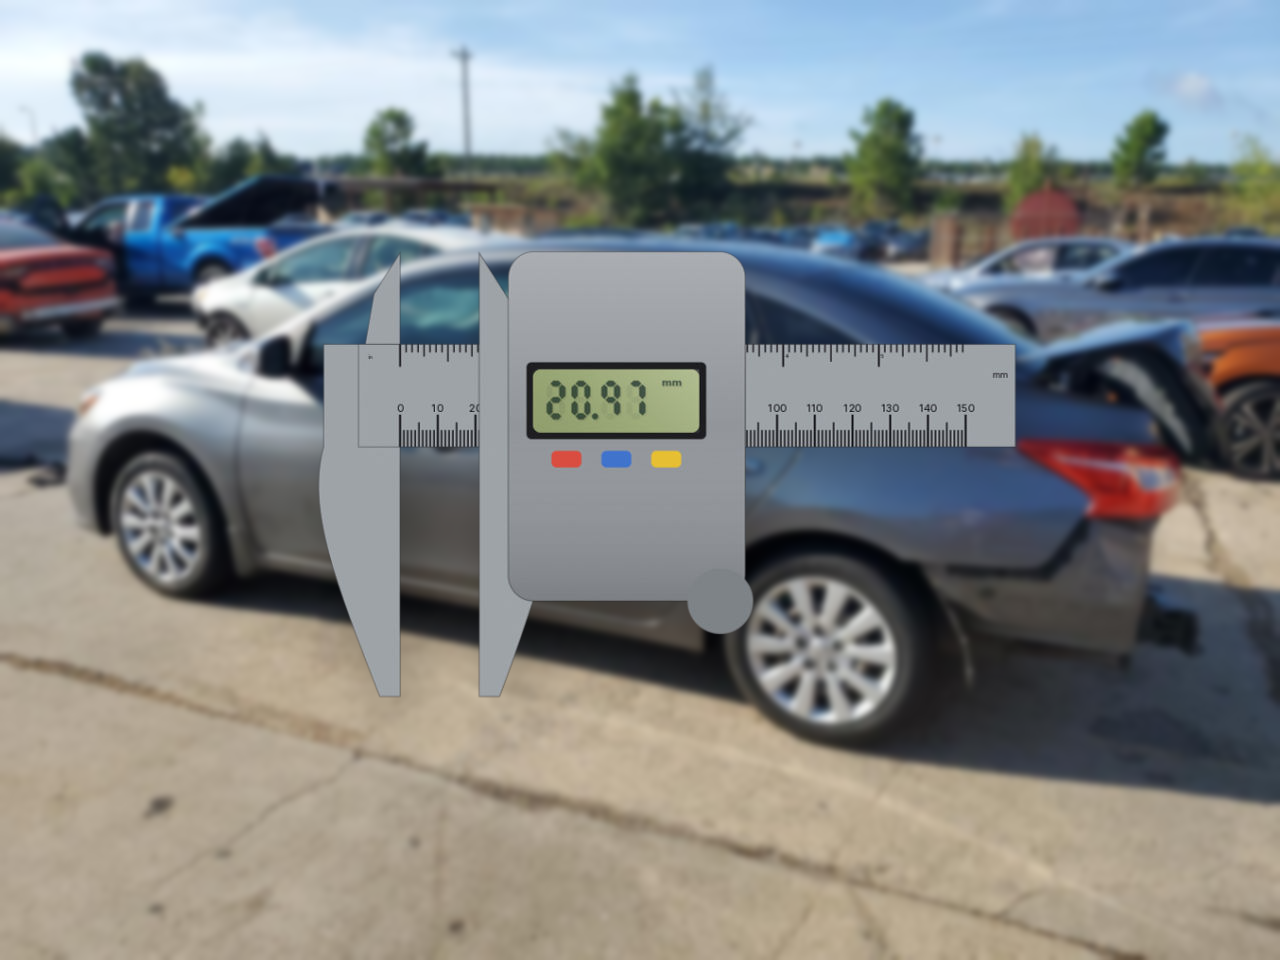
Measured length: 20.97 mm
